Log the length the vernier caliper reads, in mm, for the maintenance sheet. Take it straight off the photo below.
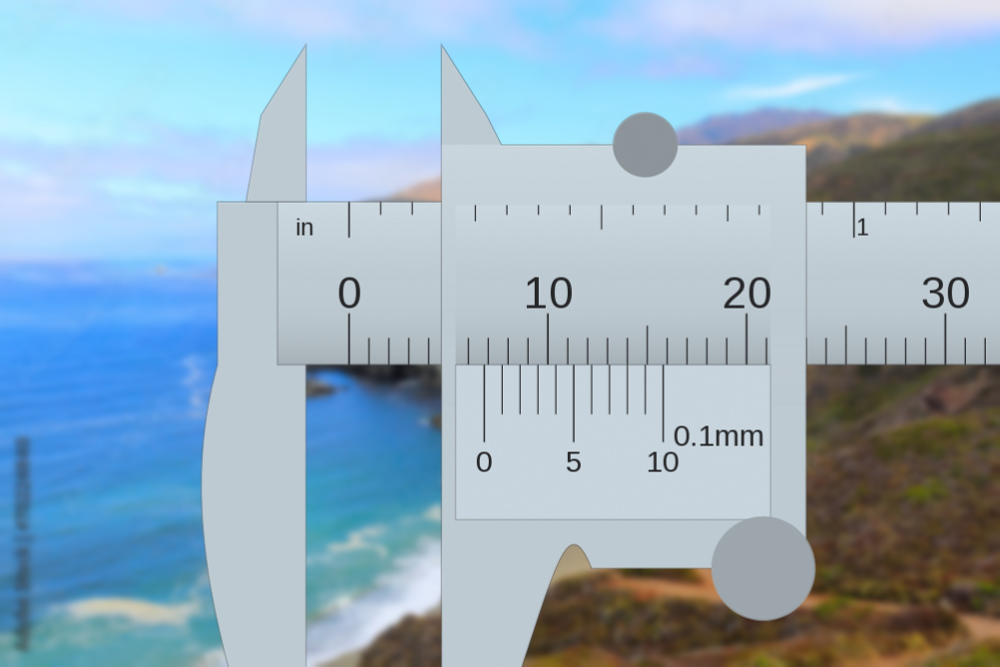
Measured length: 6.8 mm
